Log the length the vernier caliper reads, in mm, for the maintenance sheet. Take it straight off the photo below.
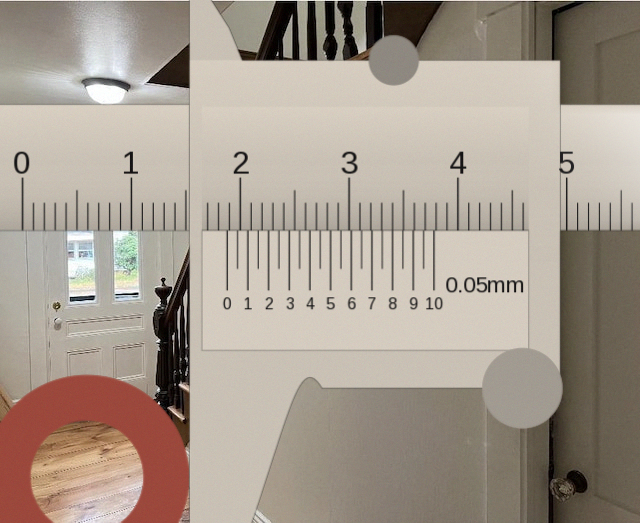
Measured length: 18.8 mm
